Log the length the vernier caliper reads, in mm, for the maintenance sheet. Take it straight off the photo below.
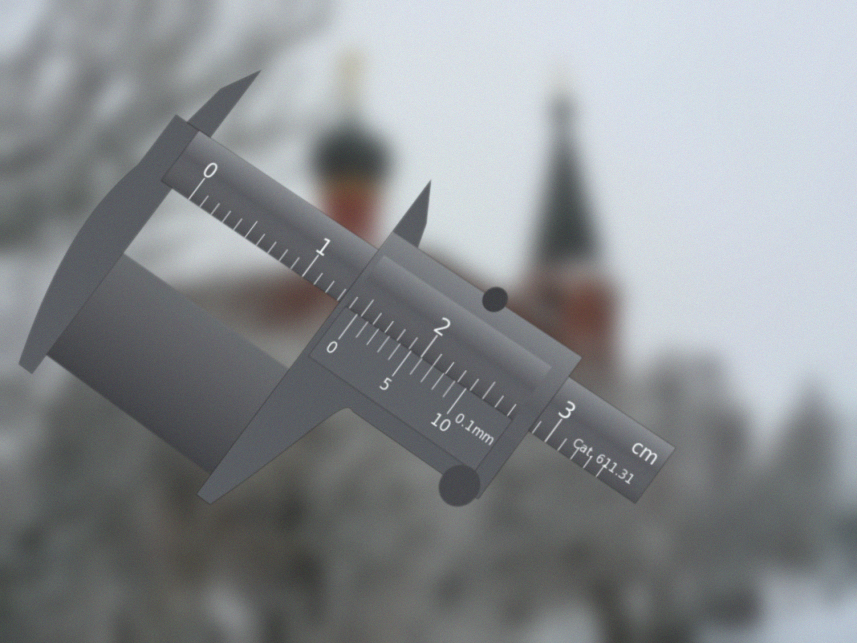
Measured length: 14.7 mm
